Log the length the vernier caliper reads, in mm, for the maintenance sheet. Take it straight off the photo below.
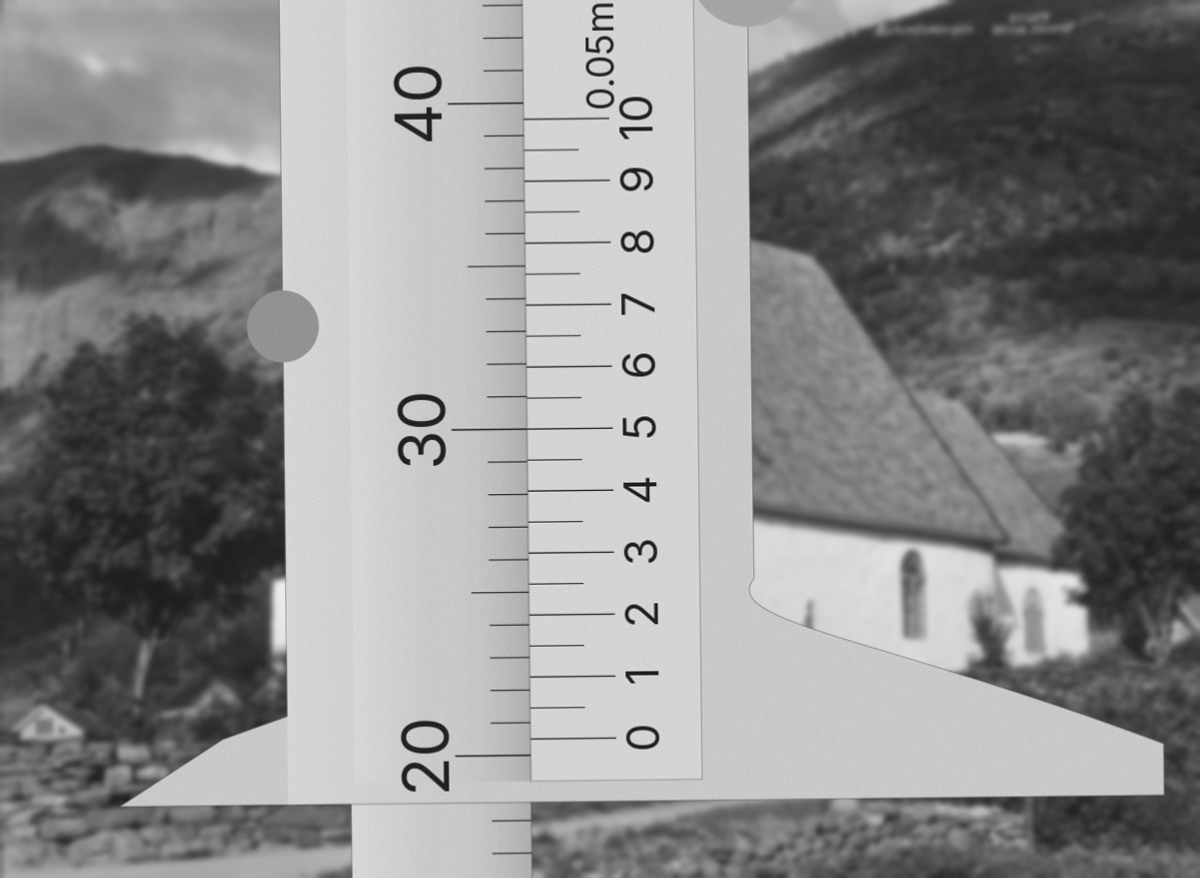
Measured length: 20.50 mm
